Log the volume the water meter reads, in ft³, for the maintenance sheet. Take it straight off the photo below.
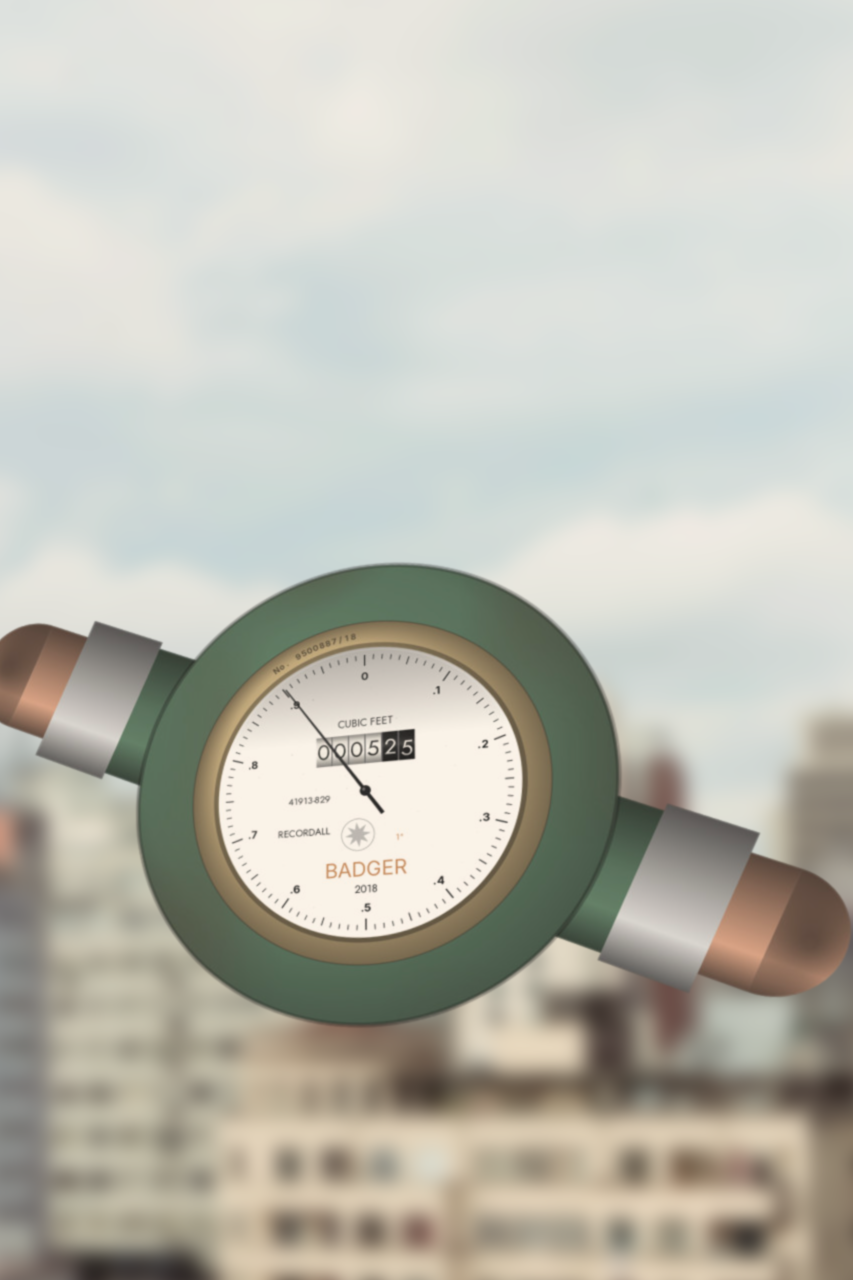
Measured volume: 524.90 ft³
